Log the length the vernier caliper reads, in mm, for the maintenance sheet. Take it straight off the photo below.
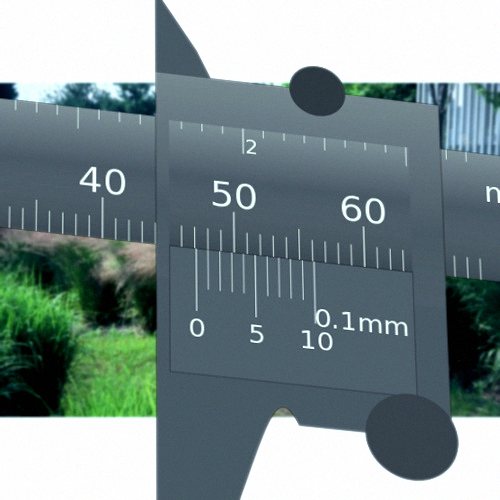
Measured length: 47.1 mm
